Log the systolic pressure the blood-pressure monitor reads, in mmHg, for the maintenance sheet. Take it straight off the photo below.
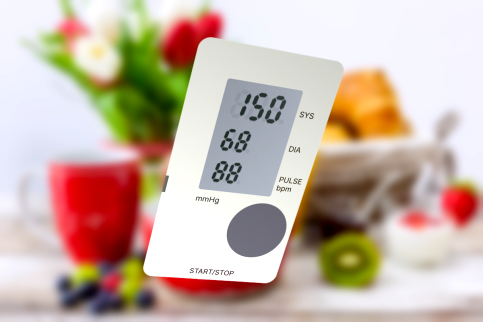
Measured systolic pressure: 150 mmHg
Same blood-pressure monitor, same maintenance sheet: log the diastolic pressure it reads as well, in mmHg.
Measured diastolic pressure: 68 mmHg
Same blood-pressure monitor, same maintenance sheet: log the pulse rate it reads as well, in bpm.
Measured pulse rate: 88 bpm
